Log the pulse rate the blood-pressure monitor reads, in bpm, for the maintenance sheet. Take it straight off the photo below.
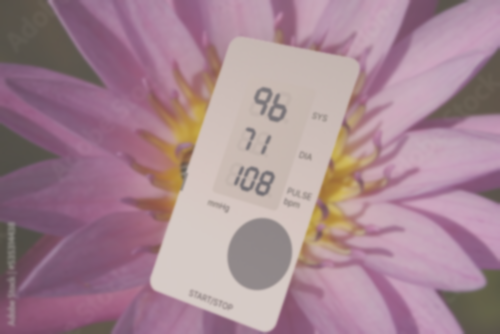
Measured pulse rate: 108 bpm
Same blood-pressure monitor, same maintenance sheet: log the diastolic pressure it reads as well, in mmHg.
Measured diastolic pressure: 71 mmHg
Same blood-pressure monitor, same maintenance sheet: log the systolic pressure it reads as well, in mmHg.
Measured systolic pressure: 96 mmHg
